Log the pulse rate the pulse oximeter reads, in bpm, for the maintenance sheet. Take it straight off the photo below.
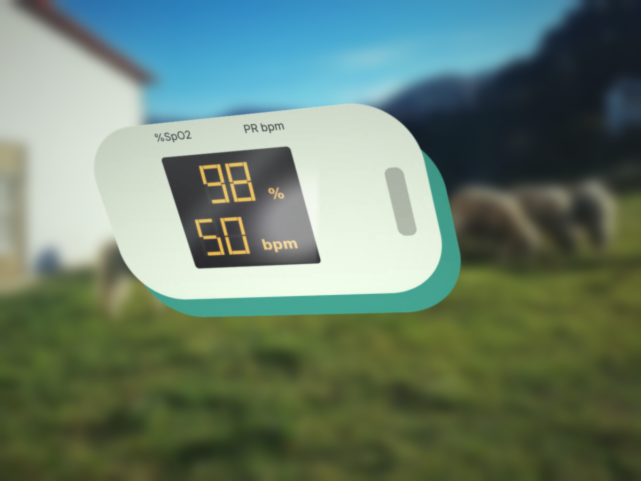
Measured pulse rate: 50 bpm
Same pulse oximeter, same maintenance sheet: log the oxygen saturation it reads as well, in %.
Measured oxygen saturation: 98 %
